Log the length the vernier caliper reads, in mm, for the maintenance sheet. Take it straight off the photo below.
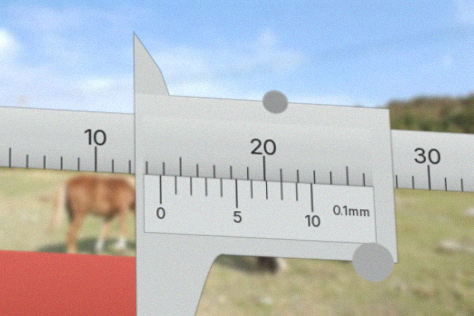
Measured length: 13.8 mm
